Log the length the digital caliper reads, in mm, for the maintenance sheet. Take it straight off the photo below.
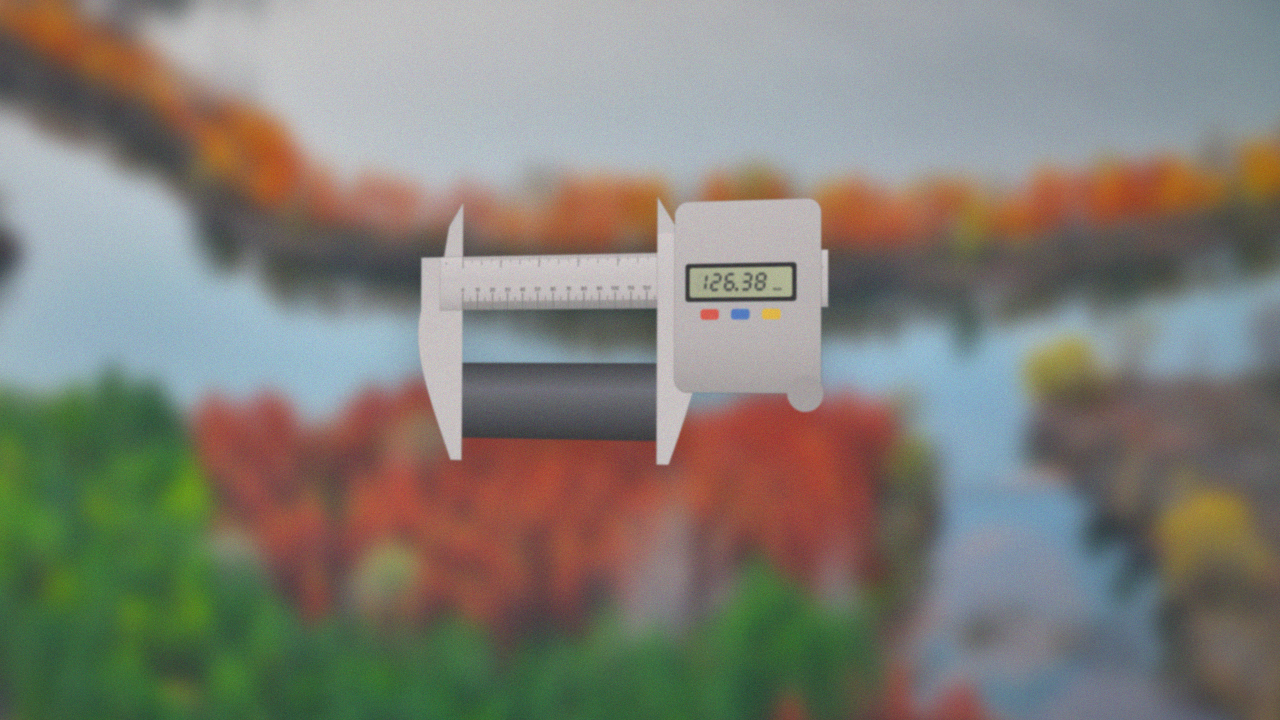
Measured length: 126.38 mm
